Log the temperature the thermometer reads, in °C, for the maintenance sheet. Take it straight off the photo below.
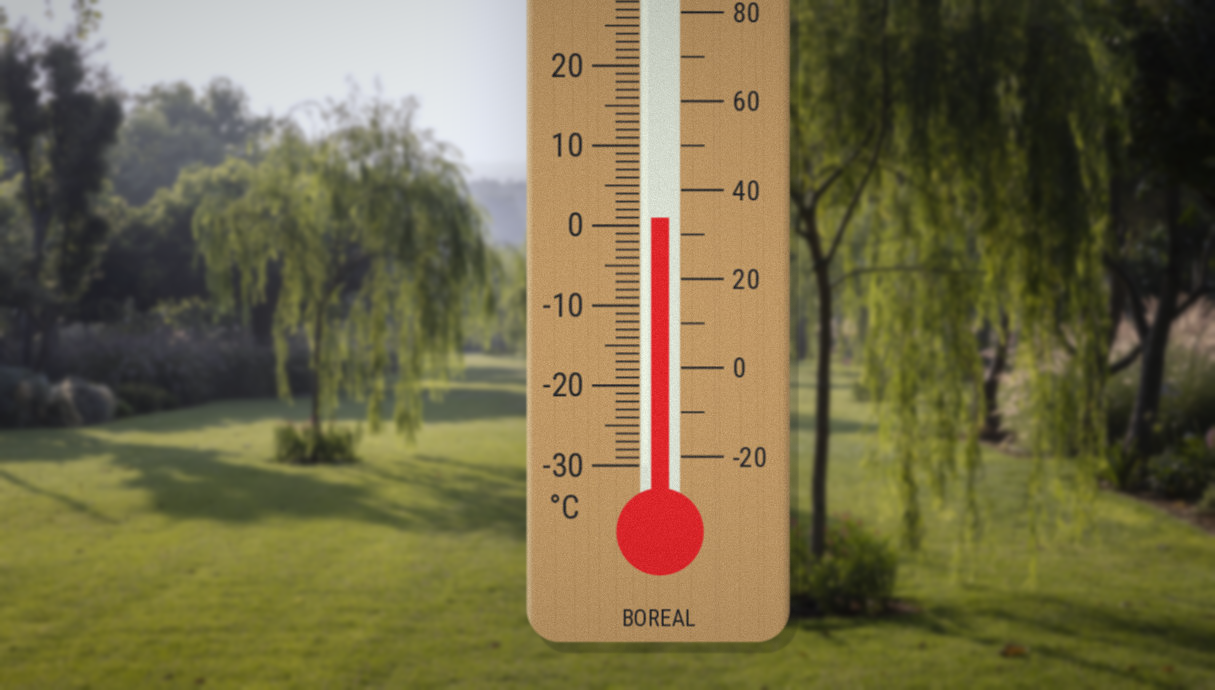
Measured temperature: 1 °C
